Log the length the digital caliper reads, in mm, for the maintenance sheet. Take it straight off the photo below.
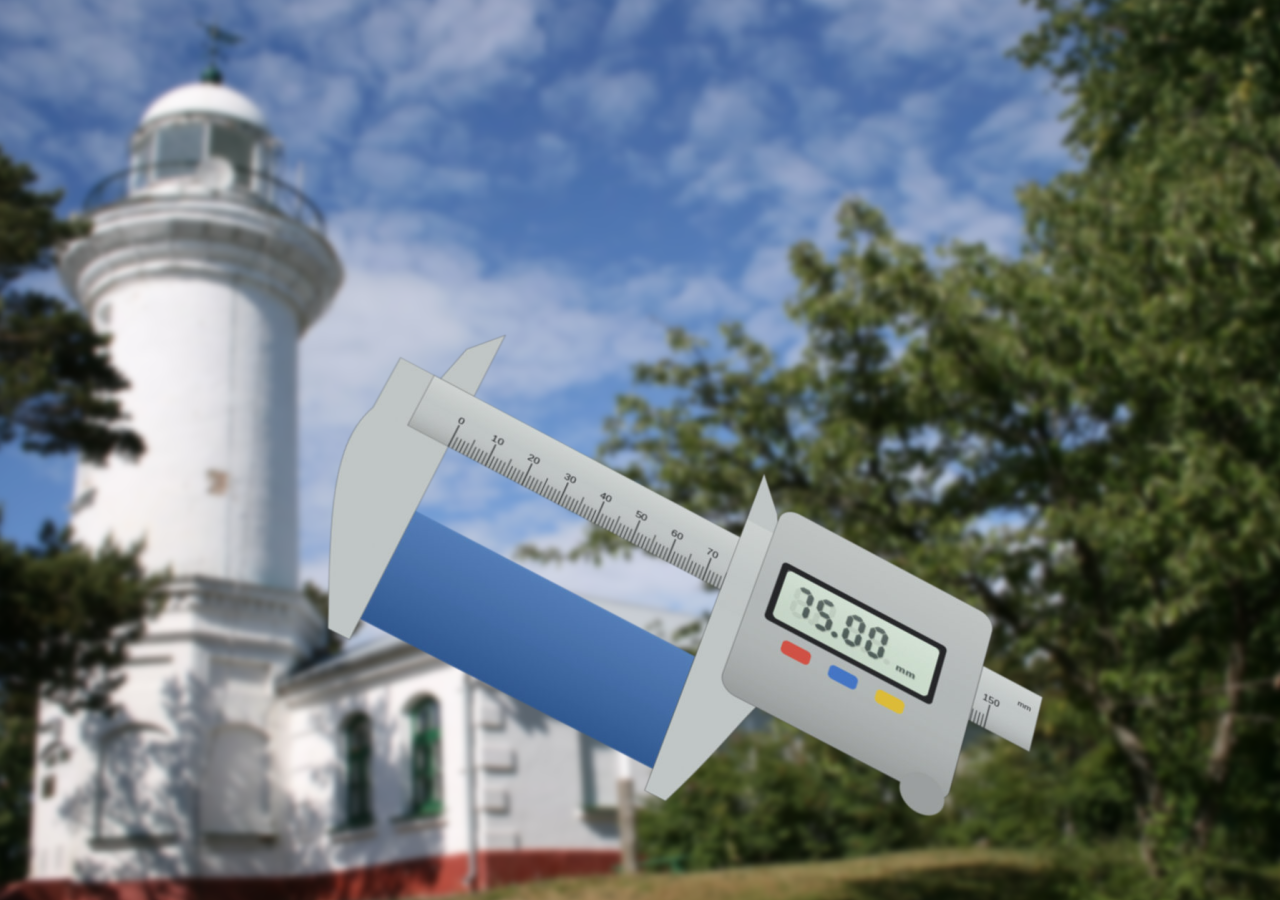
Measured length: 75.00 mm
